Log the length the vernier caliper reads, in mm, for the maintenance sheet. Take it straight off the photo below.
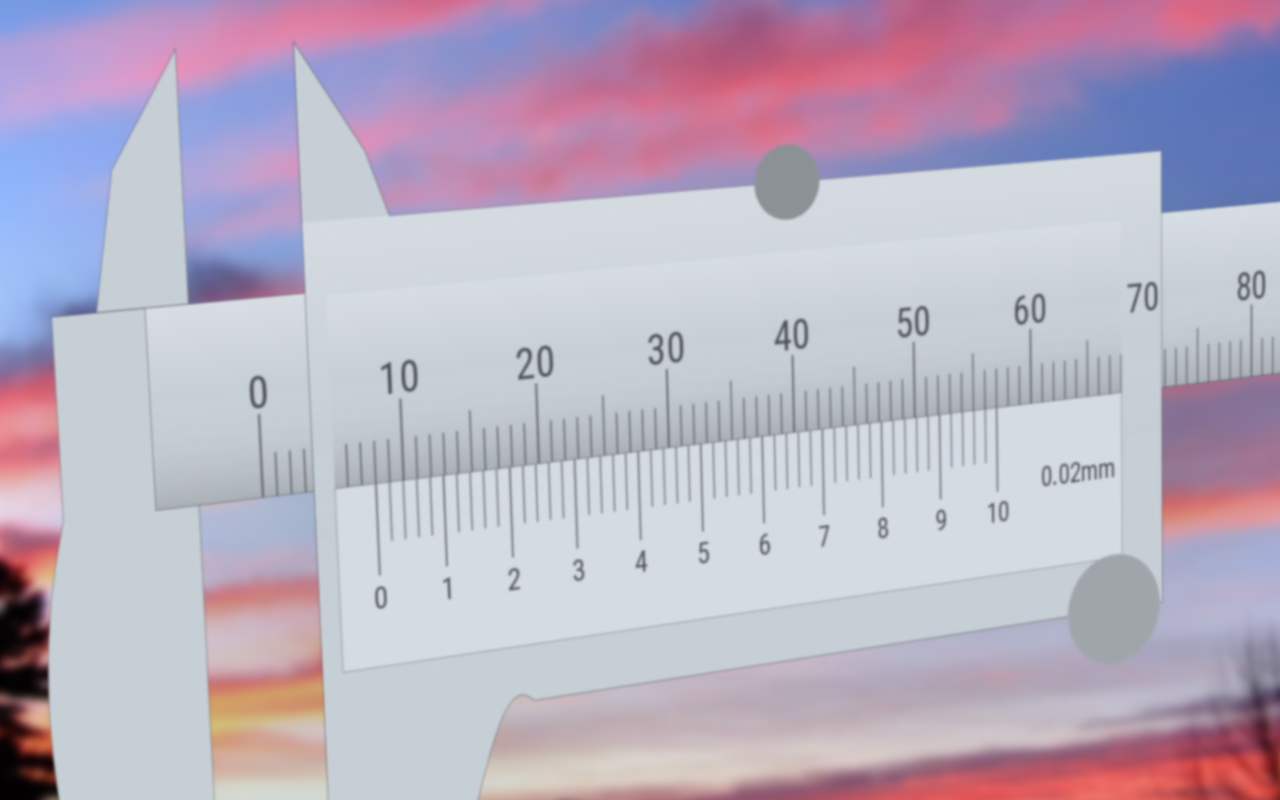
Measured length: 8.0 mm
